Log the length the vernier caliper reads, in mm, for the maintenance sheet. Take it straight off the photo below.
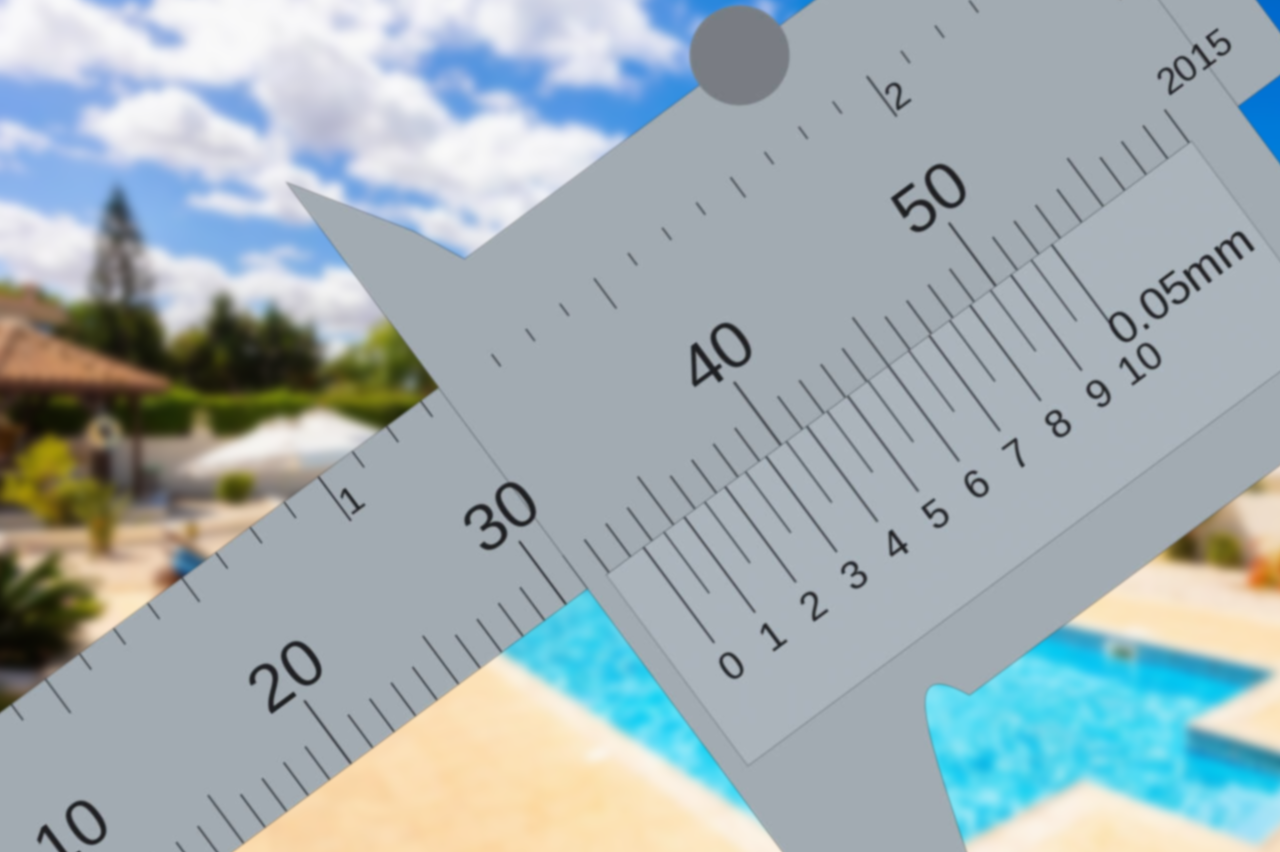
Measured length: 33.6 mm
